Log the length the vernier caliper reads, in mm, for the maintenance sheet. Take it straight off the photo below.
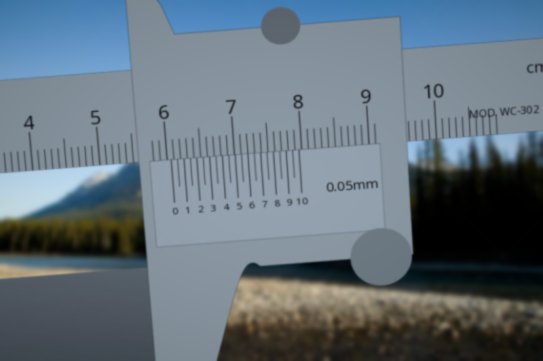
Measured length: 60.6 mm
